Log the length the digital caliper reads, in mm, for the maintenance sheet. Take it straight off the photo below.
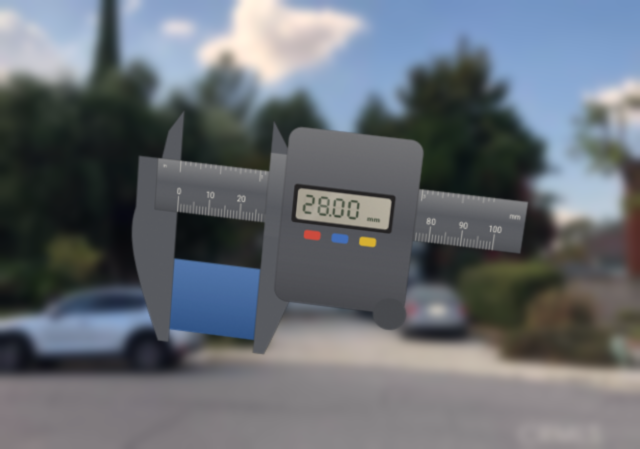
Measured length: 28.00 mm
